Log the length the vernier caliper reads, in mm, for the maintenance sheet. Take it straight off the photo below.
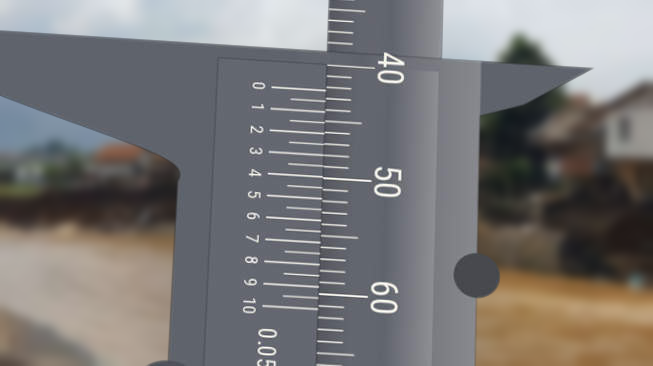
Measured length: 42.3 mm
